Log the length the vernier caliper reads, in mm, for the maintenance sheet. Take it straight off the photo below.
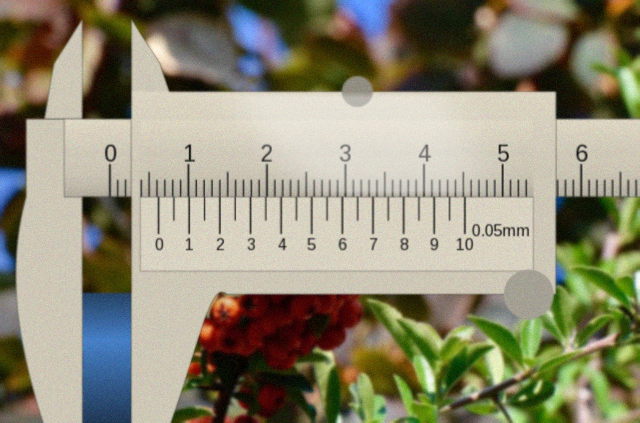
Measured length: 6.2 mm
